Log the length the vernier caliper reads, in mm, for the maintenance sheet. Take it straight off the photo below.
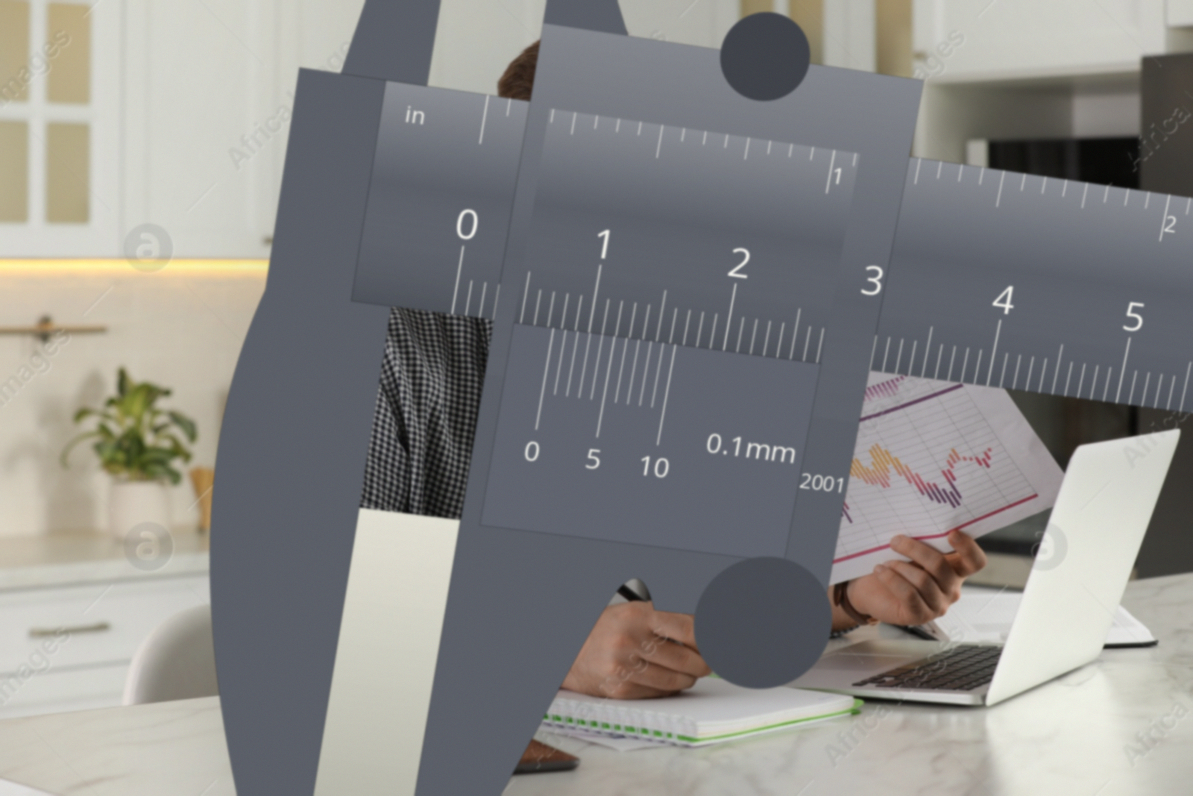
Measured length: 7.4 mm
